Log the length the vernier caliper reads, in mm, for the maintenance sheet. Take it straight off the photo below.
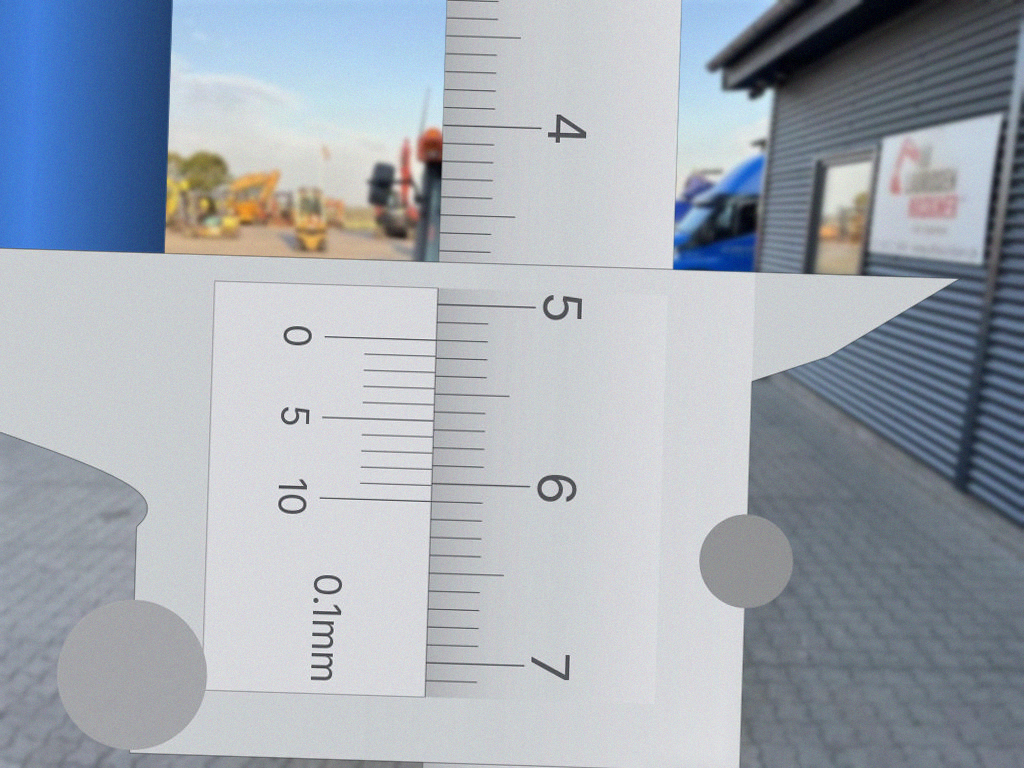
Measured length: 52.0 mm
